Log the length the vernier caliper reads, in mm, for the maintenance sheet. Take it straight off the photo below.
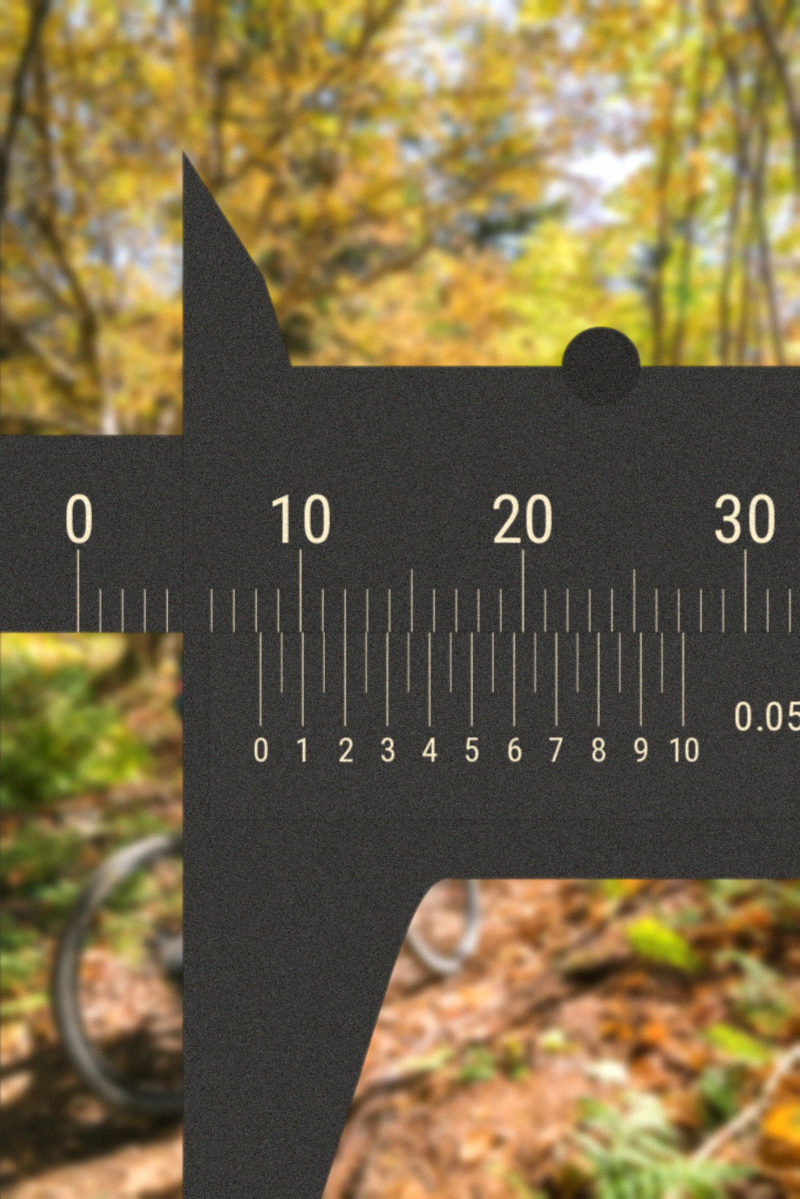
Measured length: 8.2 mm
